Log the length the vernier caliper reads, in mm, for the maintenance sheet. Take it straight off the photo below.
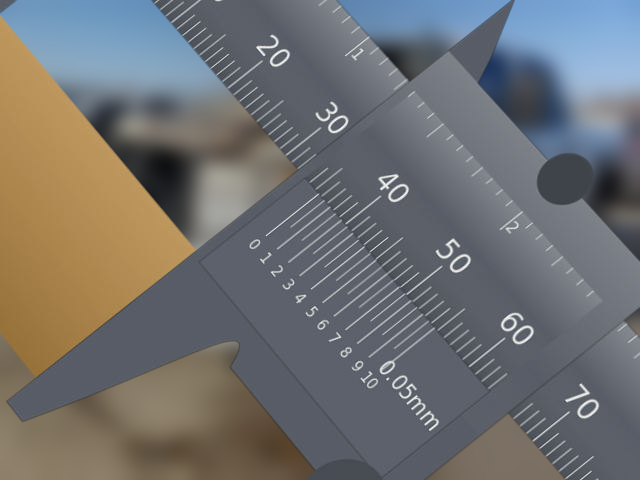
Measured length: 35.6 mm
